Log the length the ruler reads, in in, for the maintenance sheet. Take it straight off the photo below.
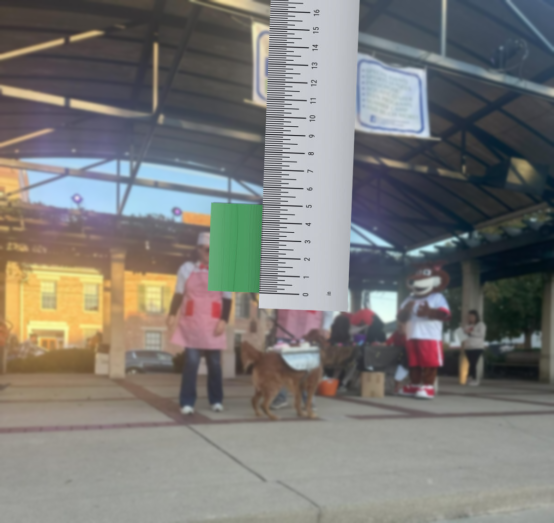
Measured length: 5 in
